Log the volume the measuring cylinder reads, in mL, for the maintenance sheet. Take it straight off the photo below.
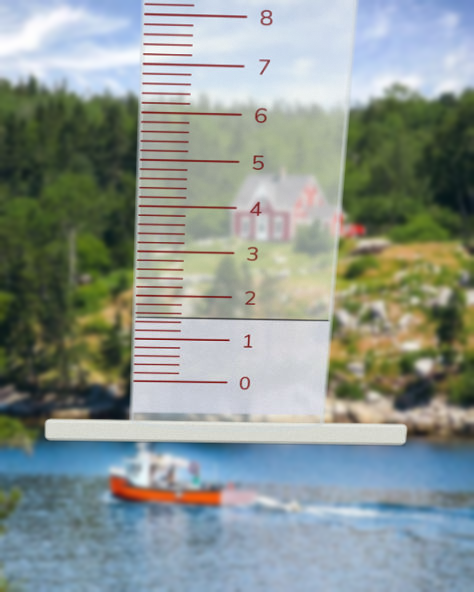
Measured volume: 1.5 mL
